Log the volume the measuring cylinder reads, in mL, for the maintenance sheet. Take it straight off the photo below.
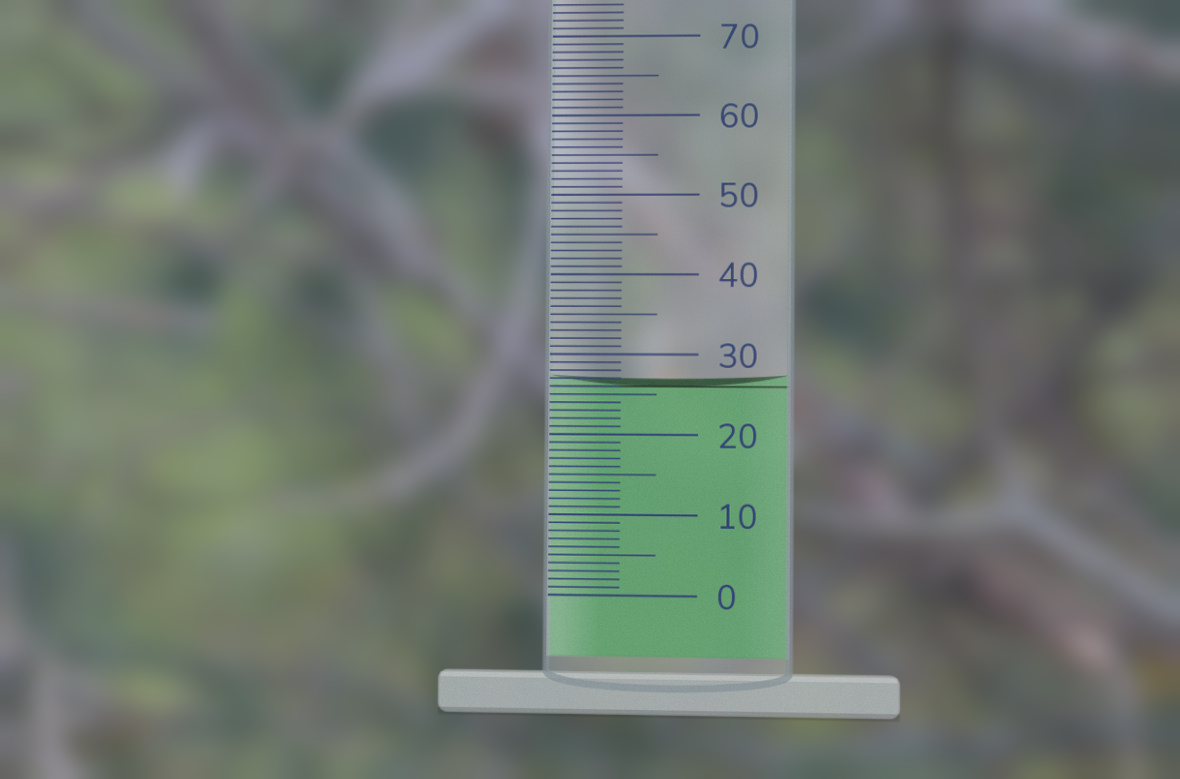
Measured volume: 26 mL
